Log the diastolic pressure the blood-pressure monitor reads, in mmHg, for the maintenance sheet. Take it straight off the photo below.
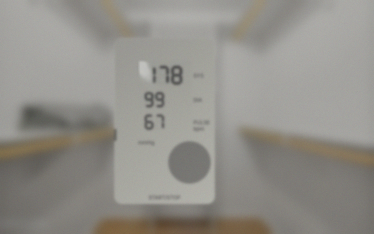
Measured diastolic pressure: 99 mmHg
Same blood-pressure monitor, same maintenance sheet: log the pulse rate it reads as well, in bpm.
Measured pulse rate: 67 bpm
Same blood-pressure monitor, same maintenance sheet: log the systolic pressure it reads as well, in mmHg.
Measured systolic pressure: 178 mmHg
